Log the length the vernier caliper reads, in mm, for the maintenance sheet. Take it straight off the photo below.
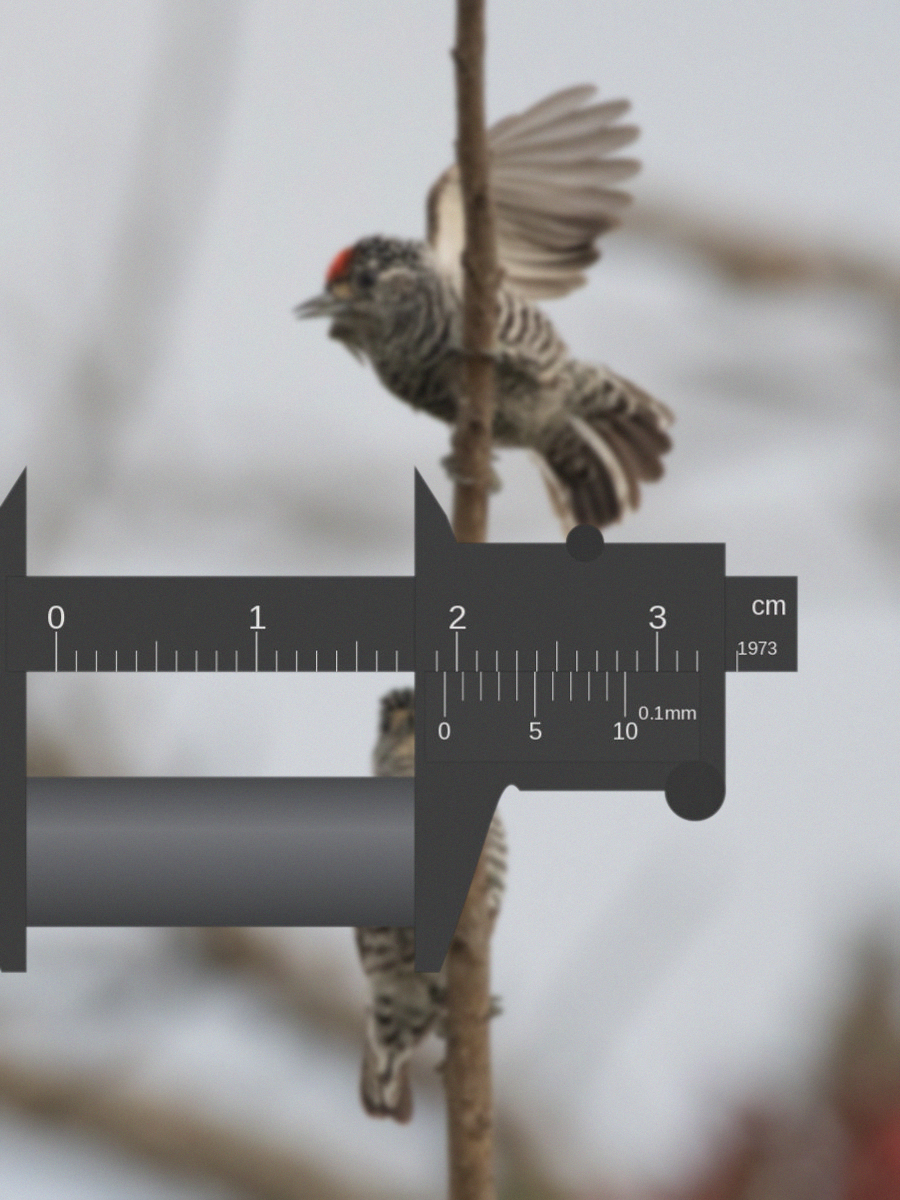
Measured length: 19.4 mm
